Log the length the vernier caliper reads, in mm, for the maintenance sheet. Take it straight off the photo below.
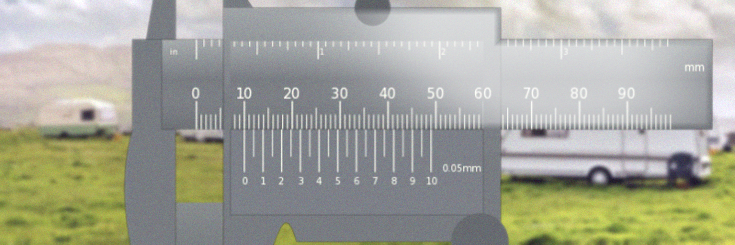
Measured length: 10.0 mm
